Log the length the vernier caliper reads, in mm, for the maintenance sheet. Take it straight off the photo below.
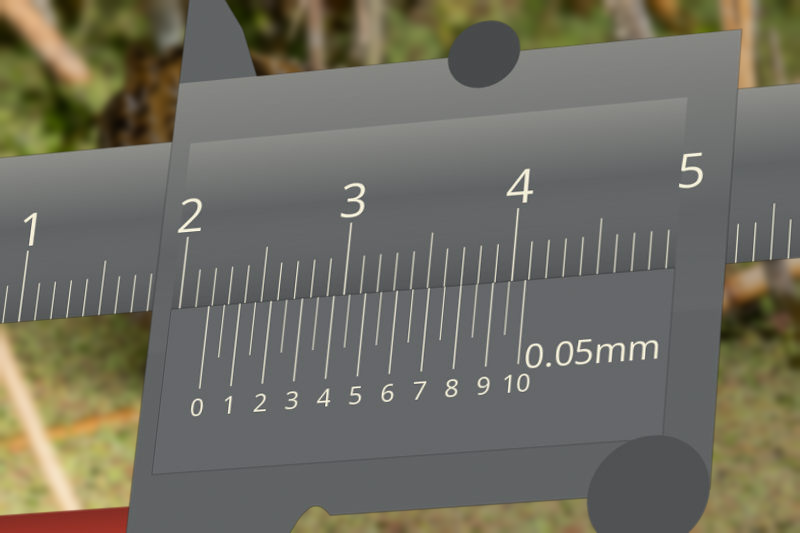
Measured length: 21.8 mm
